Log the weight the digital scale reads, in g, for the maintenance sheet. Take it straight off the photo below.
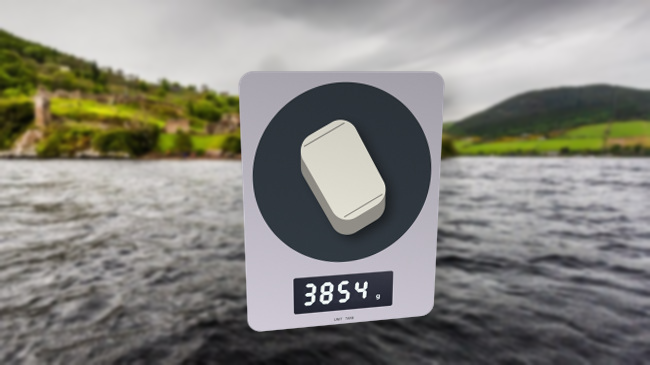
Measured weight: 3854 g
